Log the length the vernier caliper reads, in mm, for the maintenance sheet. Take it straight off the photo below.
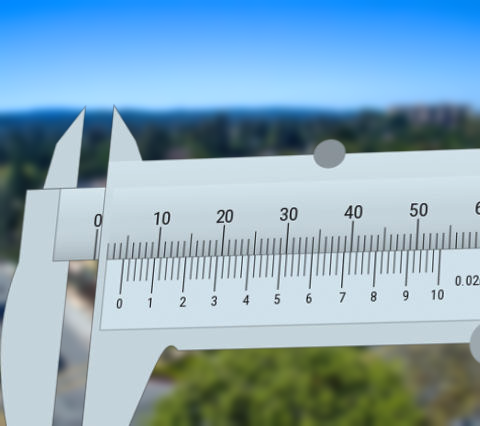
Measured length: 4.6 mm
